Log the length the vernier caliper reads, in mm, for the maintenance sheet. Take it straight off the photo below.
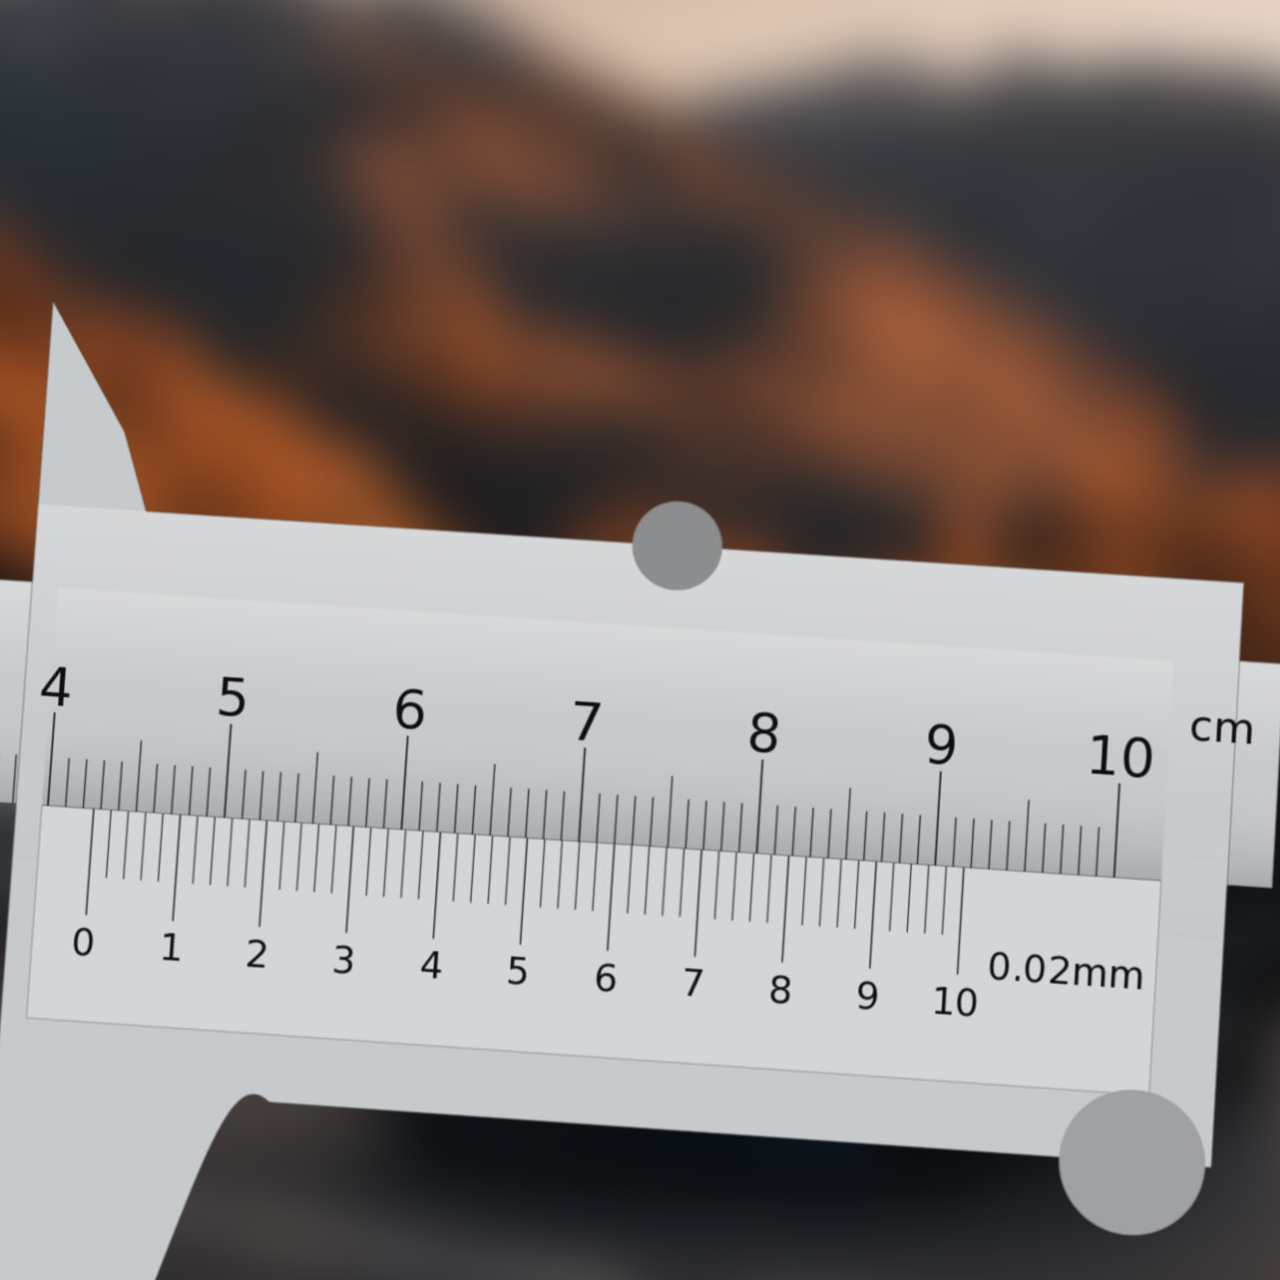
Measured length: 42.6 mm
